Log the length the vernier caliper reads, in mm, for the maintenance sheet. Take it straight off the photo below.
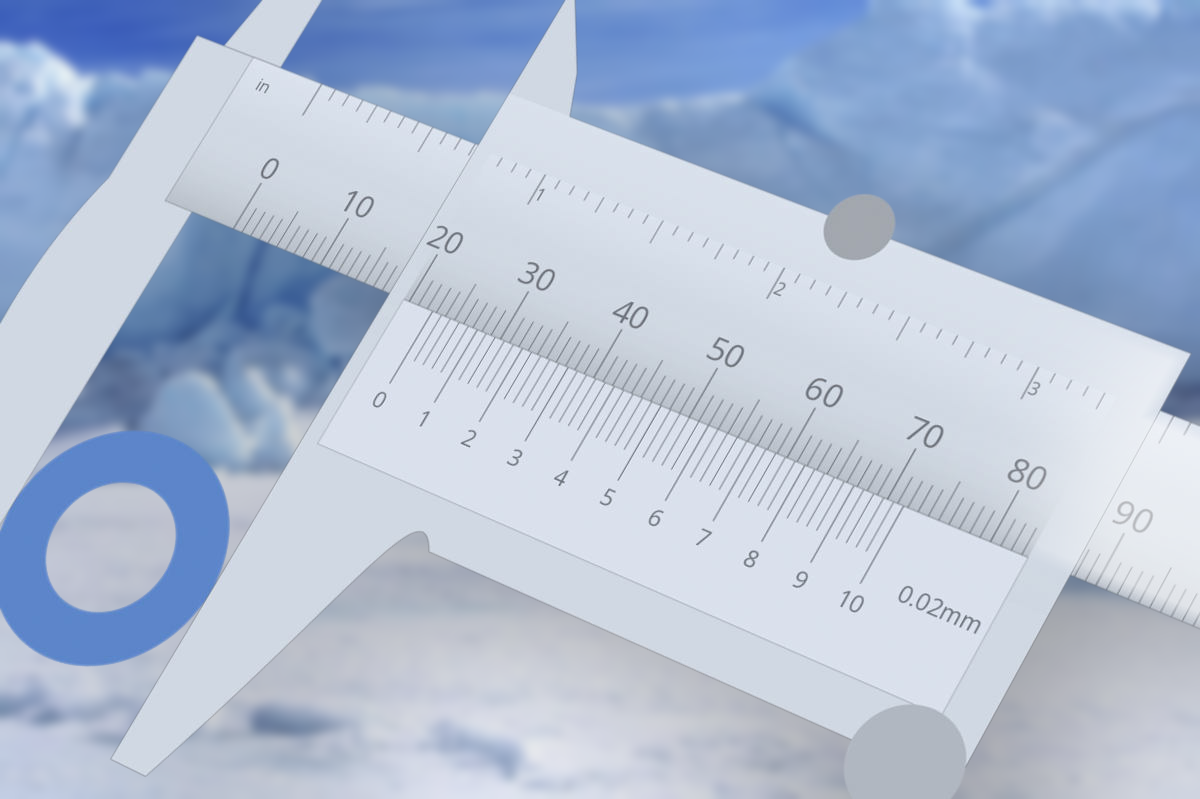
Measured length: 22.6 mm
